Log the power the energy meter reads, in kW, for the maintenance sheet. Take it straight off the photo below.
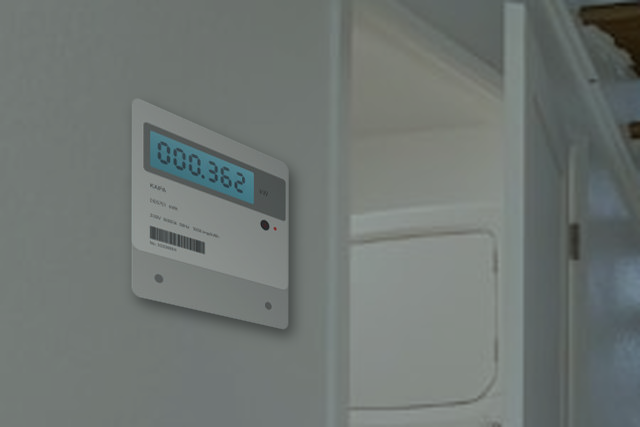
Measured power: 0.362 kW
